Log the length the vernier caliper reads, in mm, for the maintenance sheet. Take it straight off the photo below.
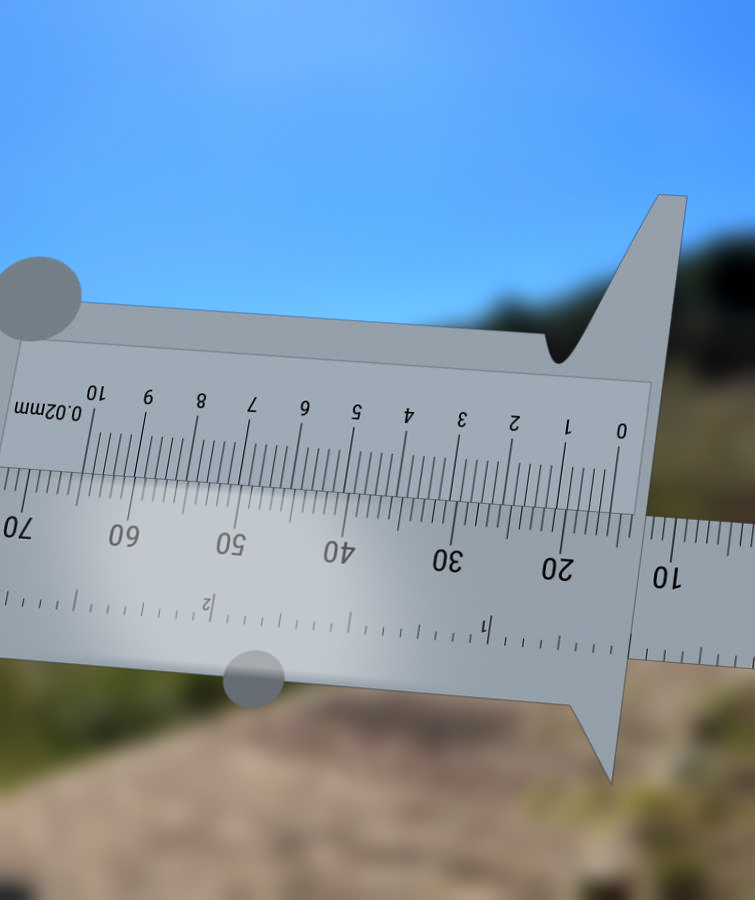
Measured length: 16.0 mm
